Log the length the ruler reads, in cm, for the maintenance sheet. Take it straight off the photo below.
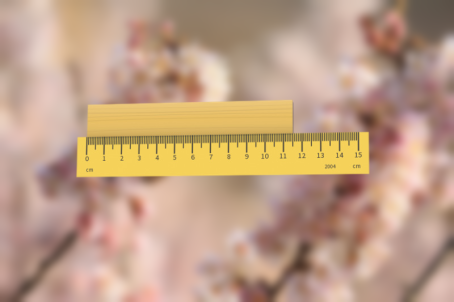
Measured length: 11.5 cm
